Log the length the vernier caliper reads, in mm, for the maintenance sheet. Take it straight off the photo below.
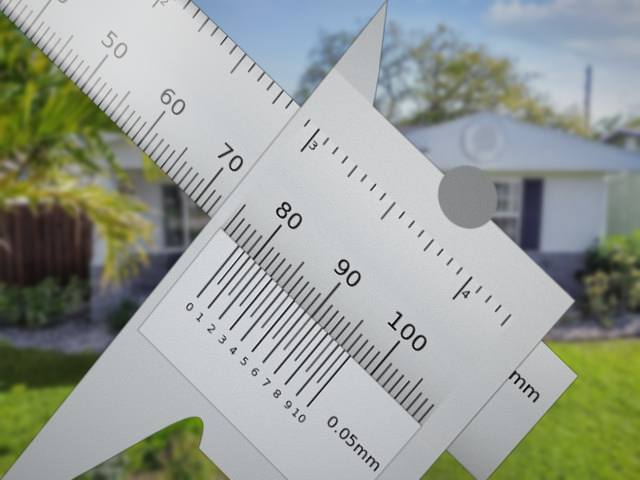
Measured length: 77.6 mm
